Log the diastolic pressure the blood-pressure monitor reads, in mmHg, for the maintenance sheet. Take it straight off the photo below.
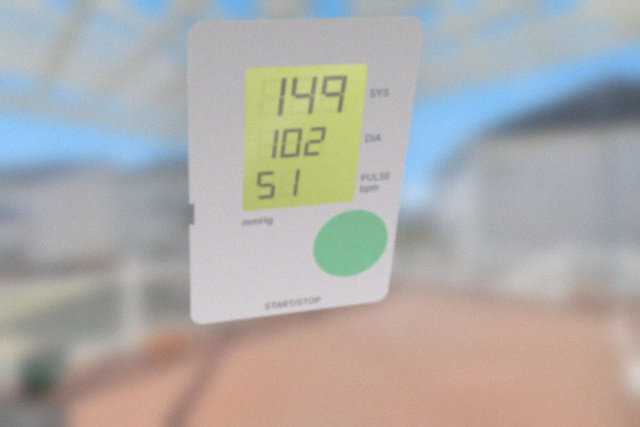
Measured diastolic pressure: 102 mmHg
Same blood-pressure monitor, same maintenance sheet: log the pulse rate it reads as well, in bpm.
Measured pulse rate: 51 bpm
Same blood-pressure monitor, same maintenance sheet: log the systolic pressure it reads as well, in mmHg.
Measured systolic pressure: 149 mmHg
